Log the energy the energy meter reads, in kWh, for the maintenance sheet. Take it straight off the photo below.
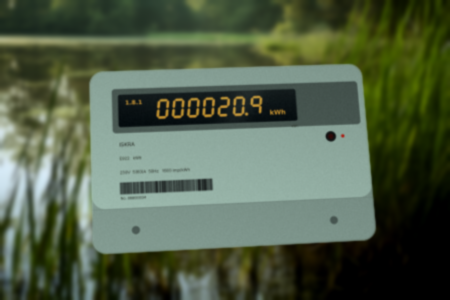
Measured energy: 20.9 kWh
